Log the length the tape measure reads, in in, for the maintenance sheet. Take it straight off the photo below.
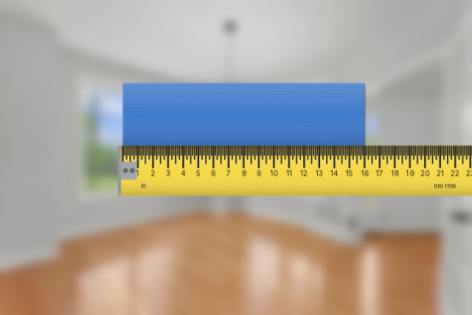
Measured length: 16 in
